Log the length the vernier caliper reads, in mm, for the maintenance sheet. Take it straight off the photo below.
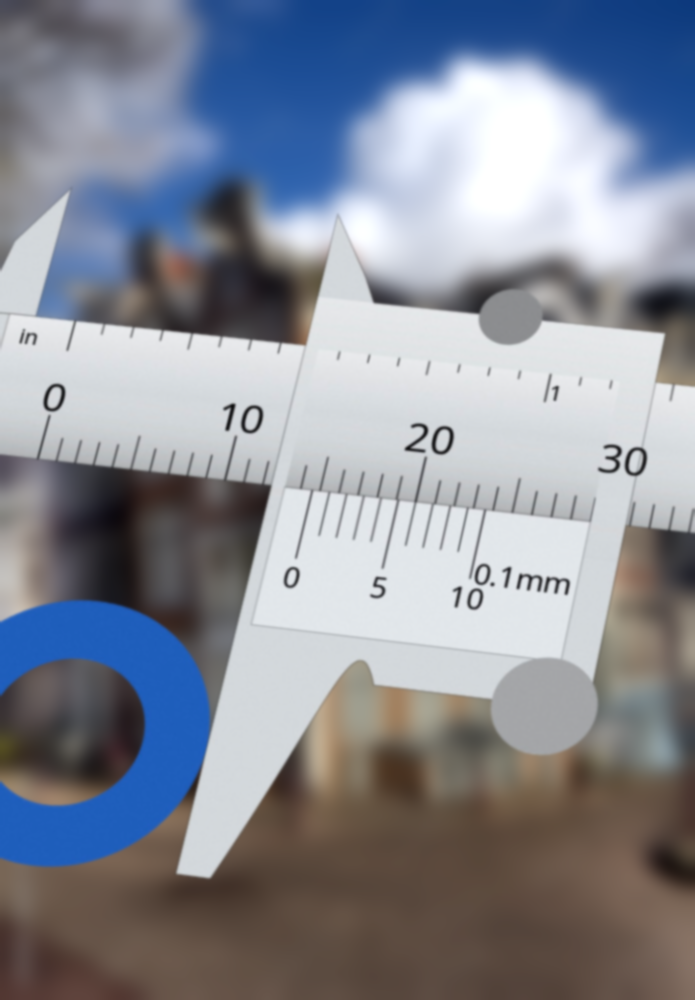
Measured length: 14.6 mm
